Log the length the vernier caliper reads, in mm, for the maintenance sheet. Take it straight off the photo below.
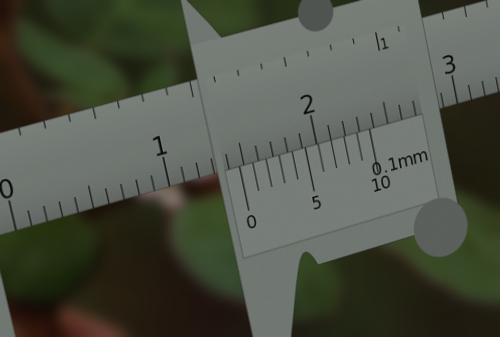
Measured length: 14.7 mm
